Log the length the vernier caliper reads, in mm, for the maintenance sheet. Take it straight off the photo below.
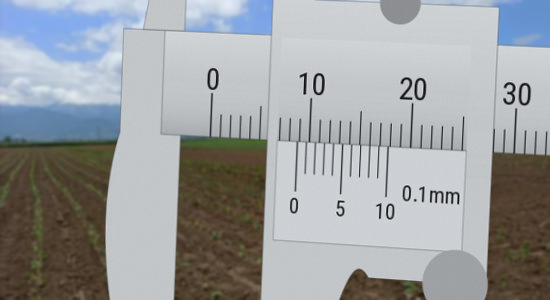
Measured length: 8.8 mm
